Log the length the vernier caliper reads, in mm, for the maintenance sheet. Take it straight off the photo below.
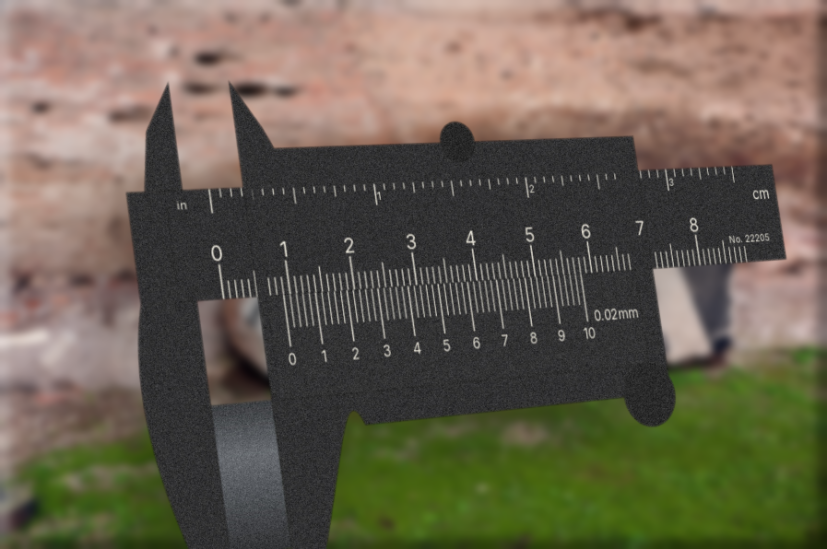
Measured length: 9.0 mm
